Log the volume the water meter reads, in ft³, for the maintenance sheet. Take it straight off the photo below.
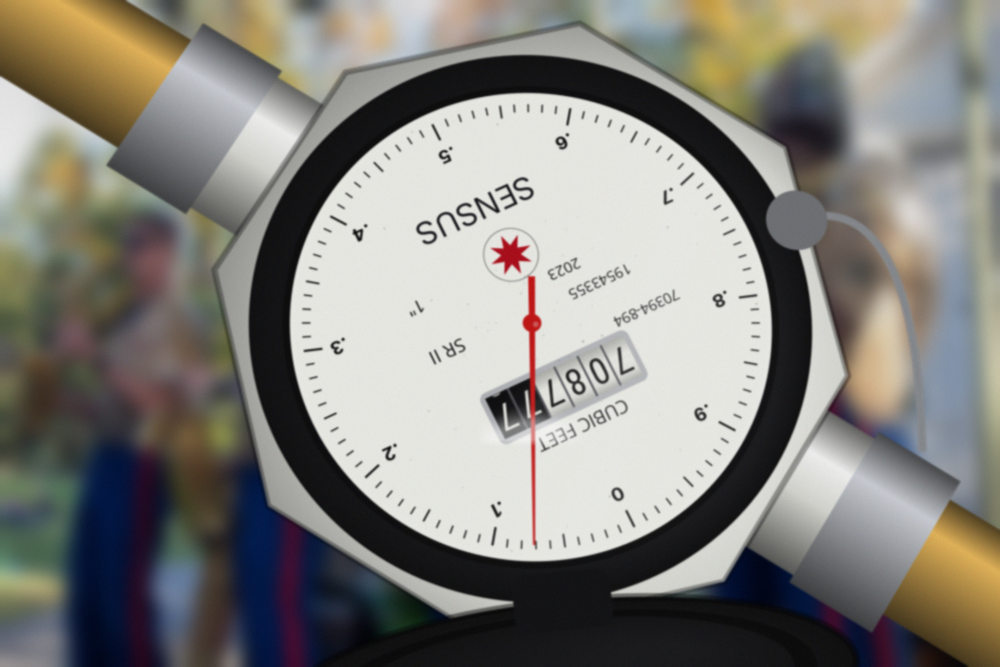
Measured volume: 708777.07 ft³
